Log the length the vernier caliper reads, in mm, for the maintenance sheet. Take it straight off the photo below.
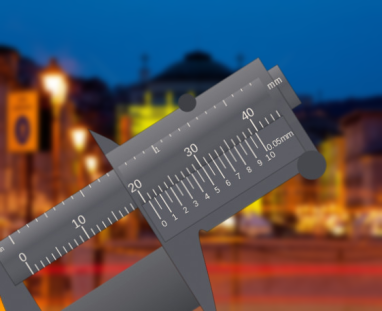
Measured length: 20.6 mm
